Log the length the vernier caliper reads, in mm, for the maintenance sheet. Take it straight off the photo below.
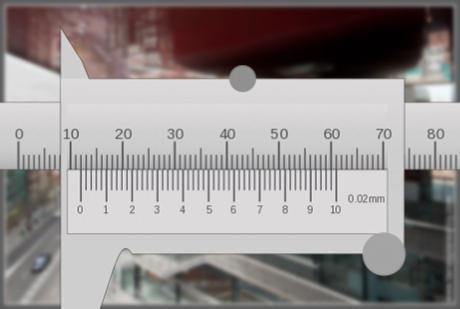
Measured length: 12.0 mm
